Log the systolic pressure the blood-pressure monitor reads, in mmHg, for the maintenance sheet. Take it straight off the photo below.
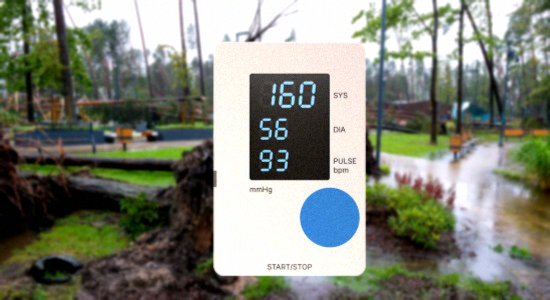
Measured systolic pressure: 160 mmHg
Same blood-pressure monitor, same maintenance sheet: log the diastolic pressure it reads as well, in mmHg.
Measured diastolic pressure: 56 mmHg
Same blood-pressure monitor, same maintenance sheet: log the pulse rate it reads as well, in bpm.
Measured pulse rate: 93 bpm
